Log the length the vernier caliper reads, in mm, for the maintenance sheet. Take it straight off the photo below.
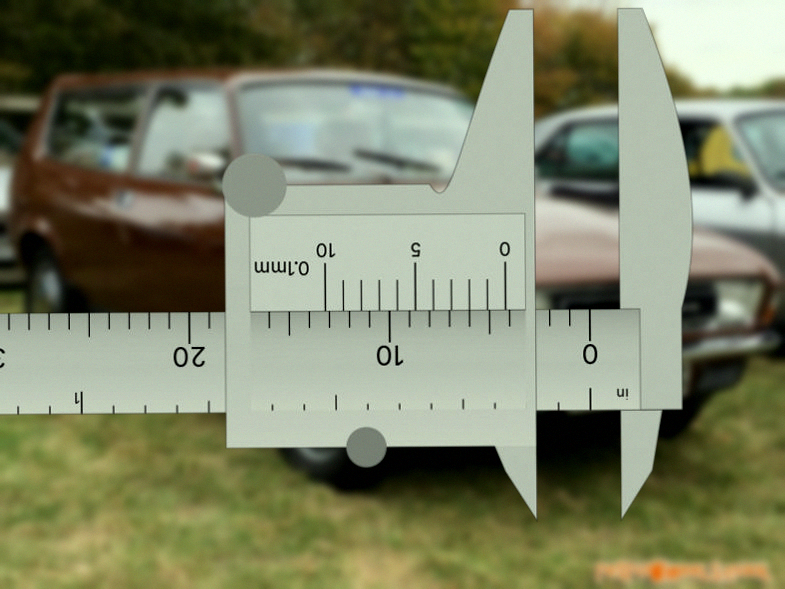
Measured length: 4.2 mm
